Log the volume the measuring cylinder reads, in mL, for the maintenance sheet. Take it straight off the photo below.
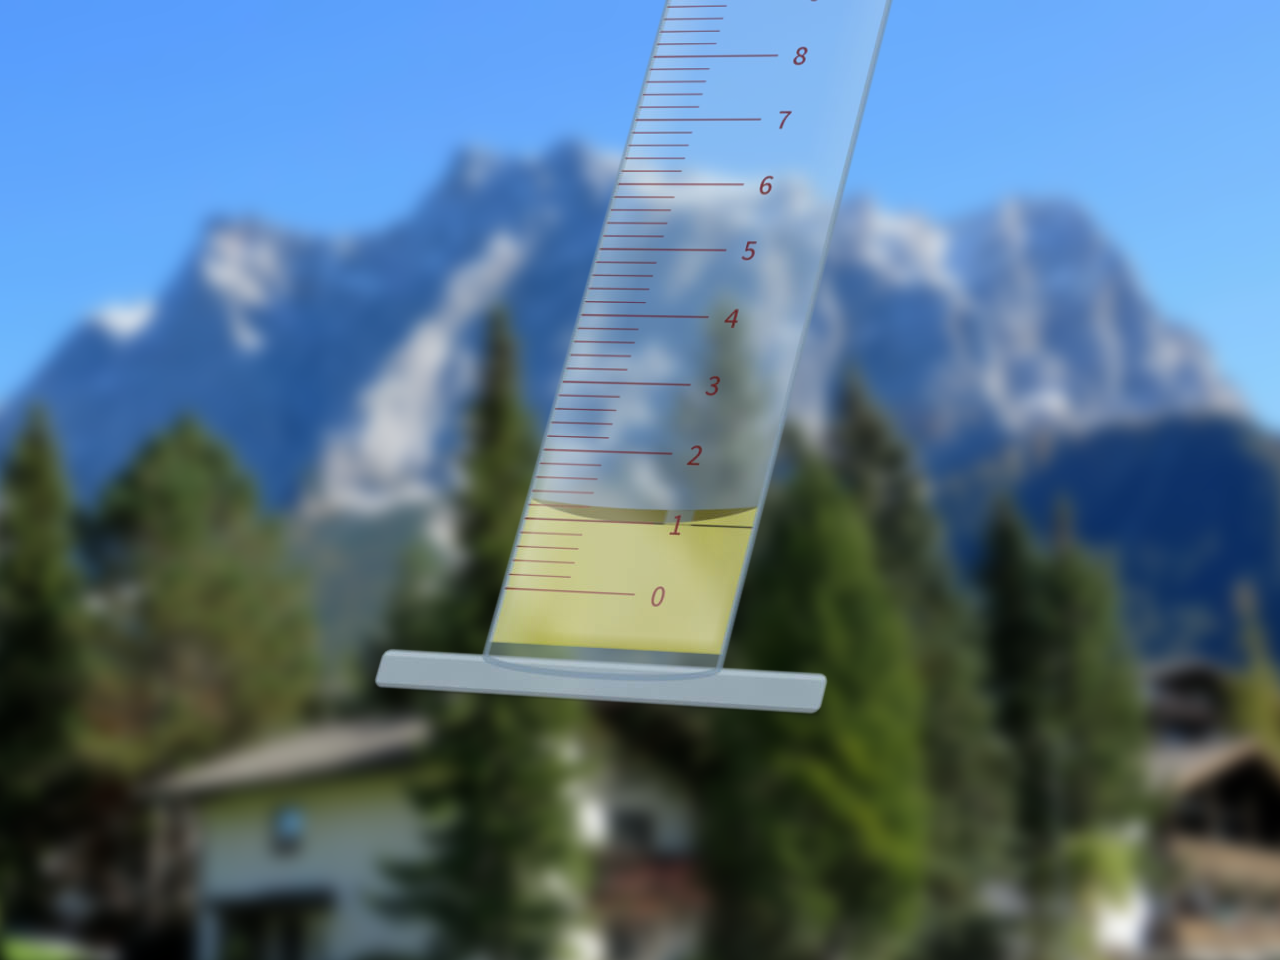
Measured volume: 1 mL
